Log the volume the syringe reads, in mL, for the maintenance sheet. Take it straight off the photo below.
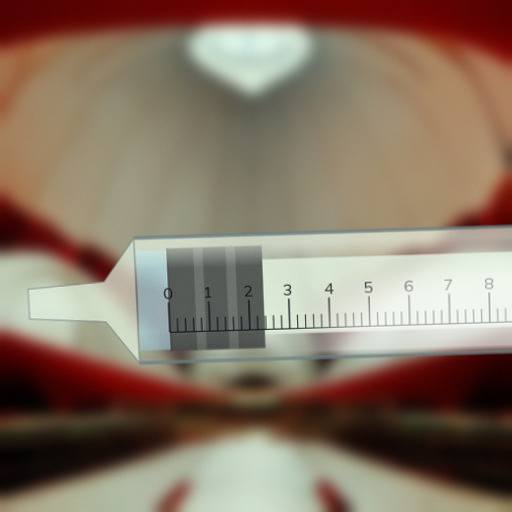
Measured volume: 0 mL
